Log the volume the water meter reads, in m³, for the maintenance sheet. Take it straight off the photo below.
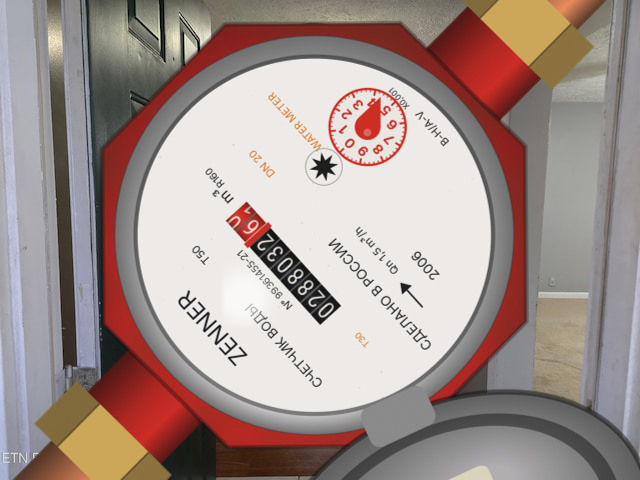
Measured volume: 288032.604 m³
